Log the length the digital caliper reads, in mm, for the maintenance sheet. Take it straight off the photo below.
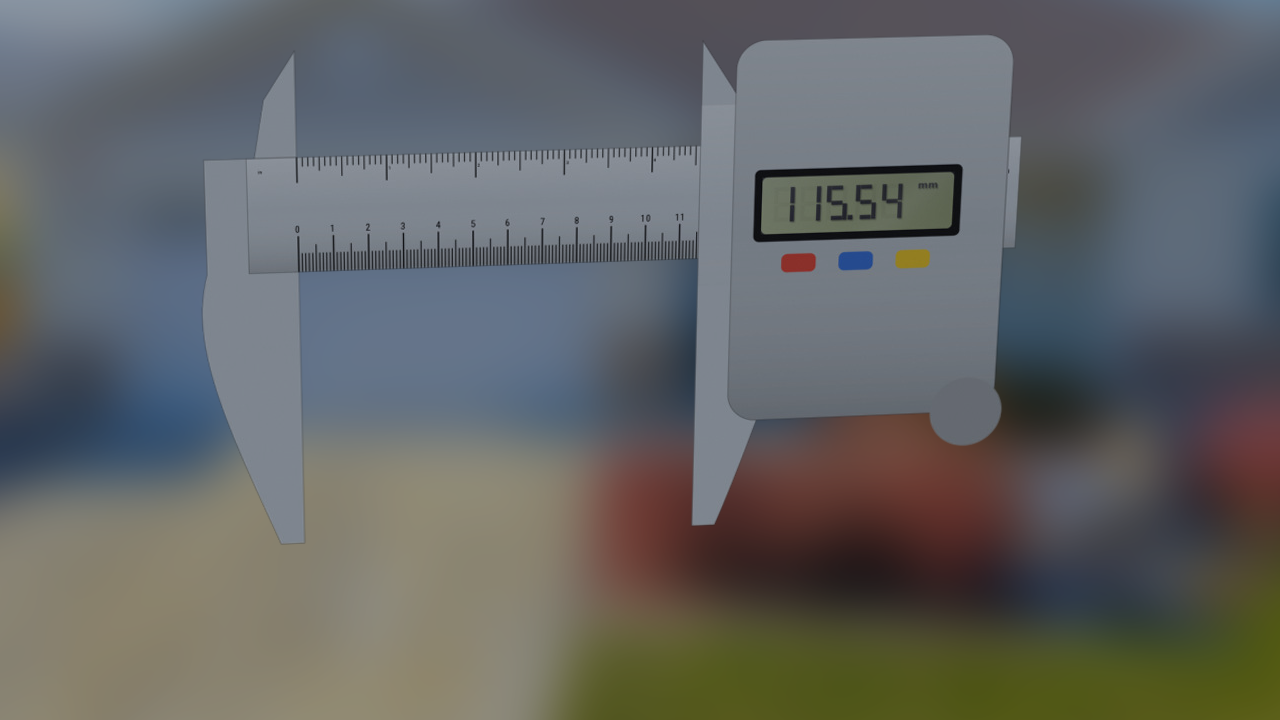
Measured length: 115.54 mm
